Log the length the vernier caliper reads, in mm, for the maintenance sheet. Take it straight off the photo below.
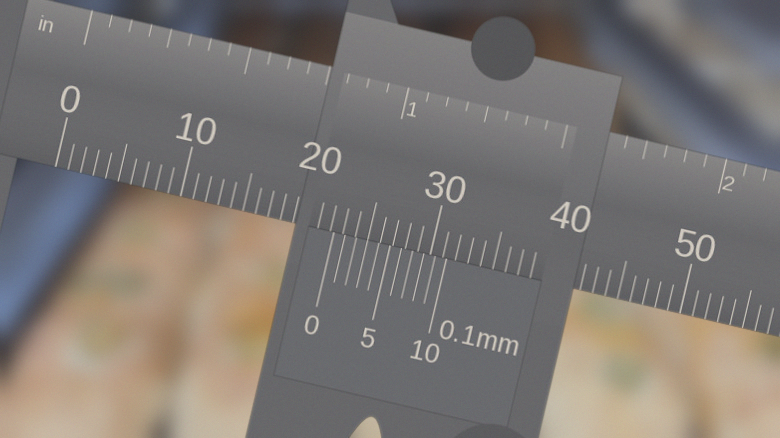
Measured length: 22.3 mm
